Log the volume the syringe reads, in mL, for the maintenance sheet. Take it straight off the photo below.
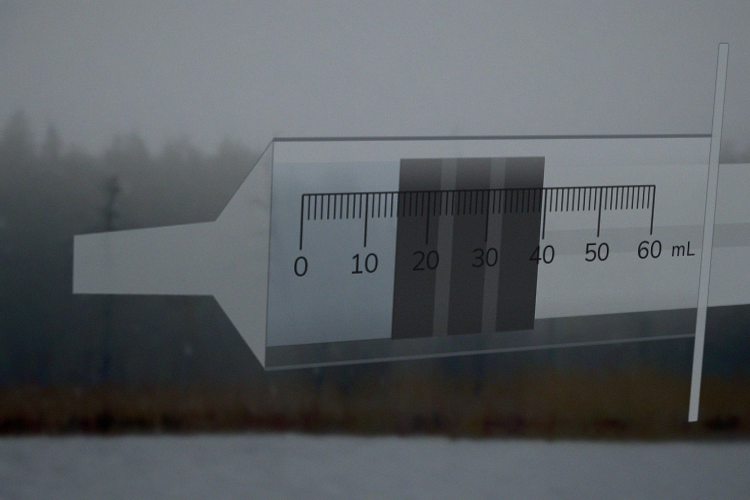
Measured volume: 15 mL
